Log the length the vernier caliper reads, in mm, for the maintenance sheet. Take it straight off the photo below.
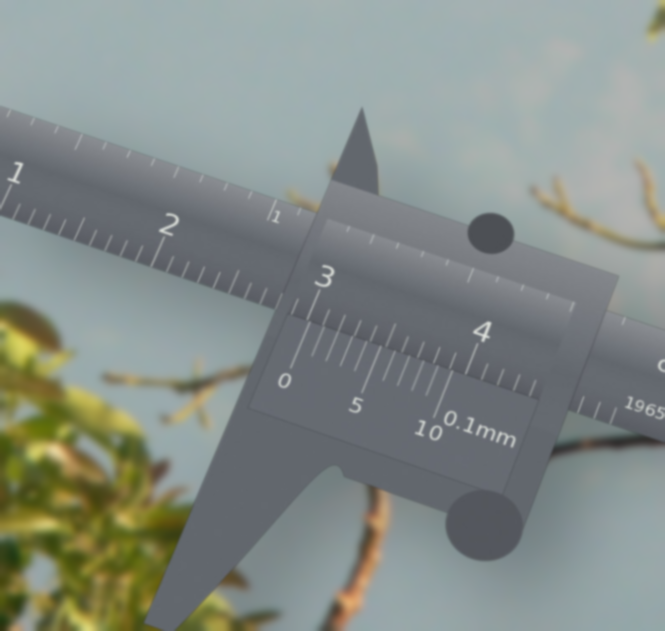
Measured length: 30.2 mm
